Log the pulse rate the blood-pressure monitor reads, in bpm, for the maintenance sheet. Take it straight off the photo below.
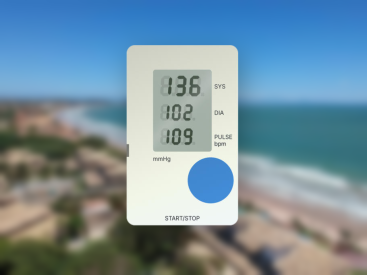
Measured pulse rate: 109 bpm
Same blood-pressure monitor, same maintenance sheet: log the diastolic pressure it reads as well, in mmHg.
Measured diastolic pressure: 102 mmHg
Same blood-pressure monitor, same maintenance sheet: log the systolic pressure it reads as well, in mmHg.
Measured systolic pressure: 136 mmHg
